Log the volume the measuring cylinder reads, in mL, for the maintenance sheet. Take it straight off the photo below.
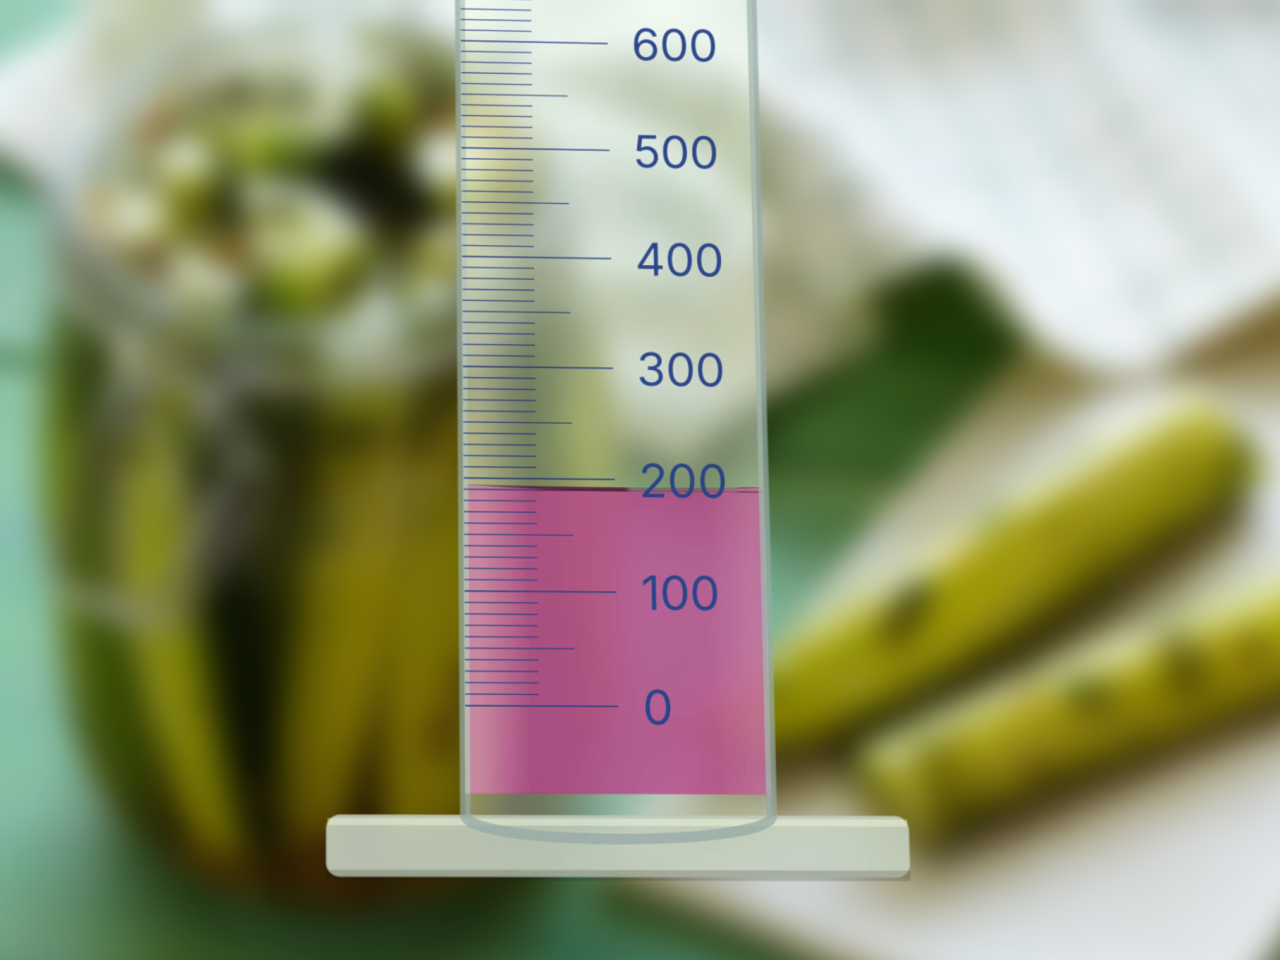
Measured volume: 190 mL
